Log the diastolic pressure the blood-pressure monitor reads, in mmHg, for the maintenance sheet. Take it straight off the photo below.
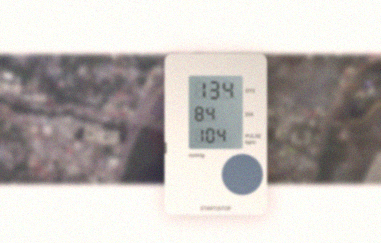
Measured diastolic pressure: 84 mmHg
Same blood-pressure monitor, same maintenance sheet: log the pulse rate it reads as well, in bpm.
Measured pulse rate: 104 bpm
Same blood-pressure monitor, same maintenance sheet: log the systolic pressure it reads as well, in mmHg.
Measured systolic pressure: 134 mmHg
